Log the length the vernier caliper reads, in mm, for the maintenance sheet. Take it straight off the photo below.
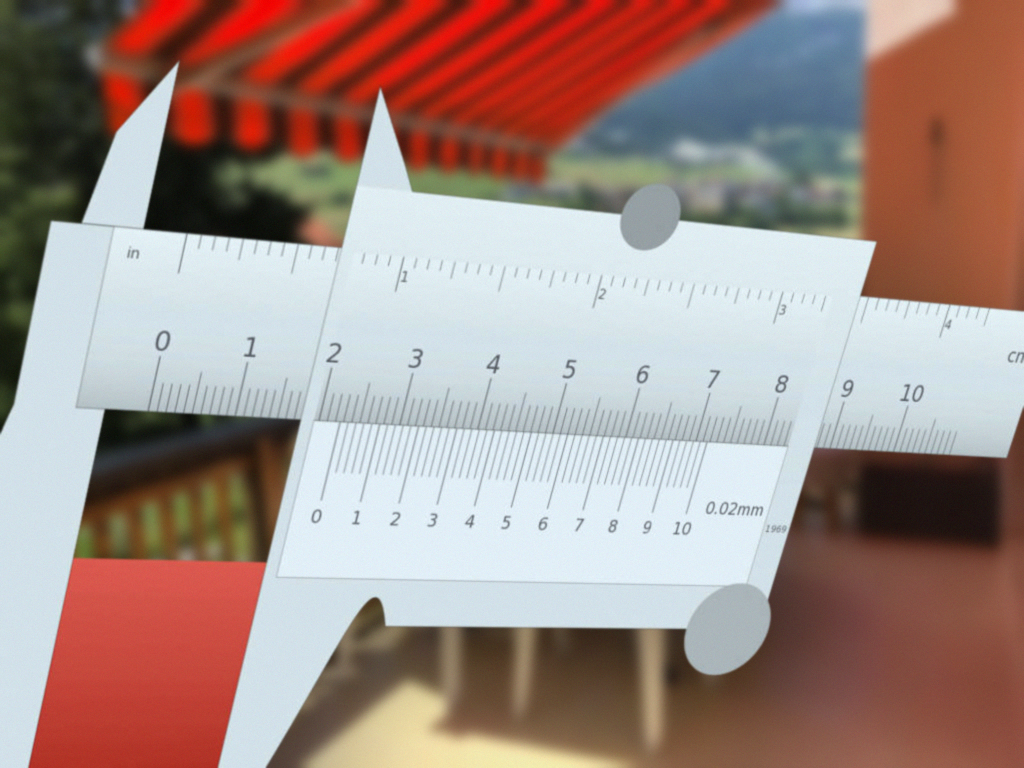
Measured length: 22.6 mm
